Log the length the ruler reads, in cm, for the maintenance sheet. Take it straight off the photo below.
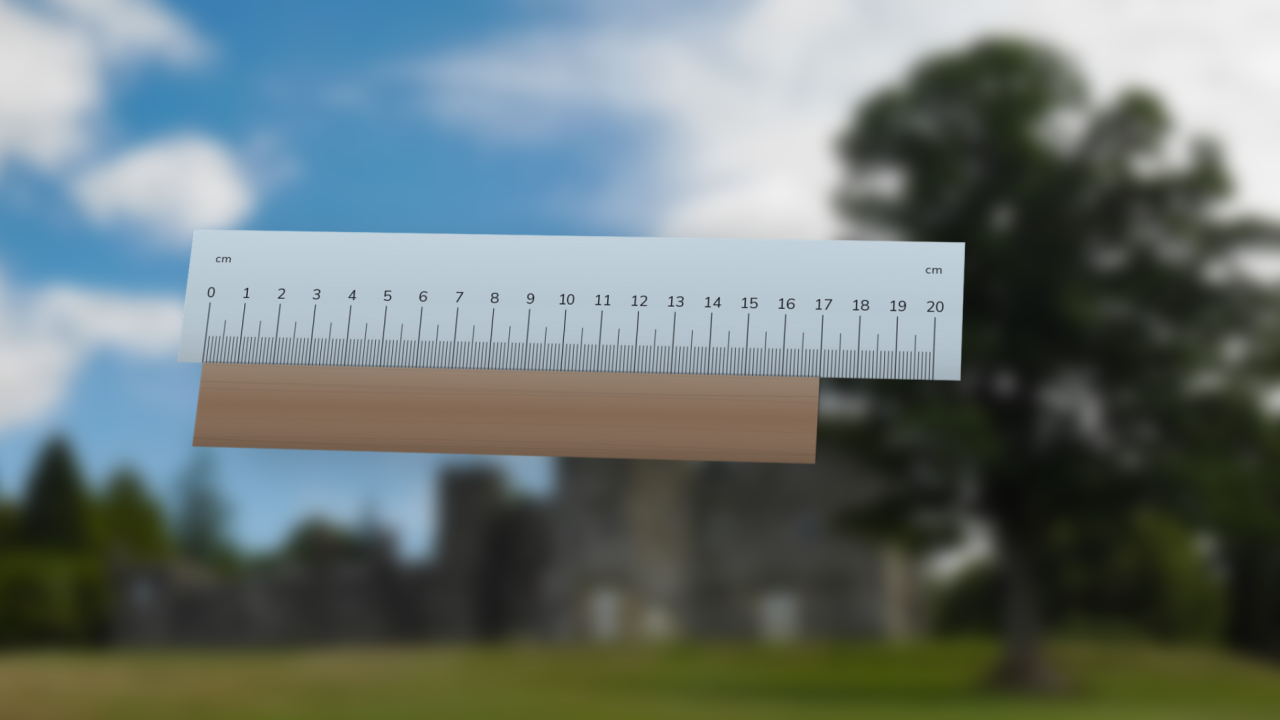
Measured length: 17 cm
